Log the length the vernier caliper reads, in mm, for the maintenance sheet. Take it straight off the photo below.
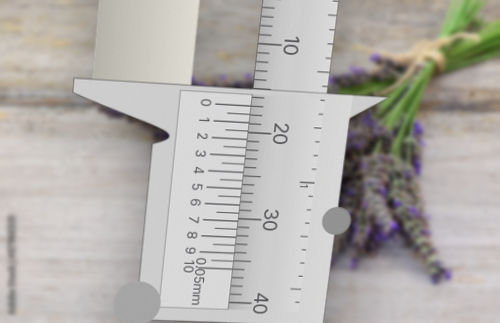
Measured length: 17.0 mm
